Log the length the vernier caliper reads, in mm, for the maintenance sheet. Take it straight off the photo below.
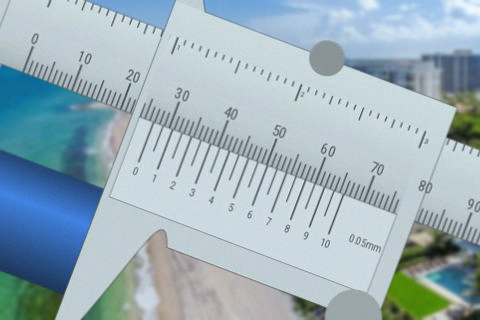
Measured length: 26.8 mm
